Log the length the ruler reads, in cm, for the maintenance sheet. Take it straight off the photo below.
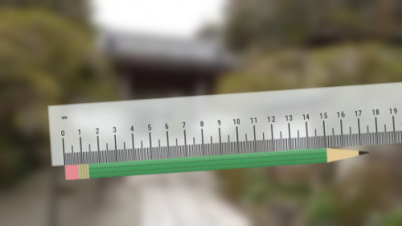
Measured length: 17.5 cm
